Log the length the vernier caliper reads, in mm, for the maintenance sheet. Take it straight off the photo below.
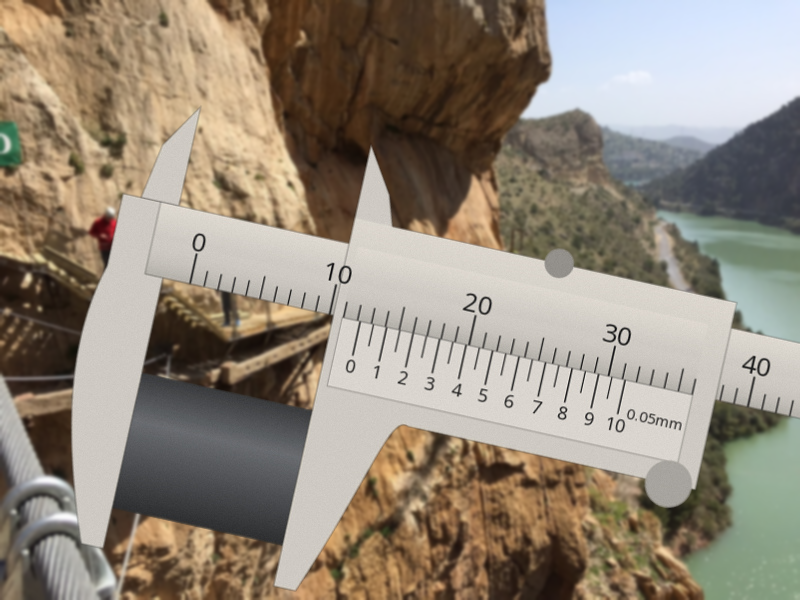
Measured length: 12.2 mm
